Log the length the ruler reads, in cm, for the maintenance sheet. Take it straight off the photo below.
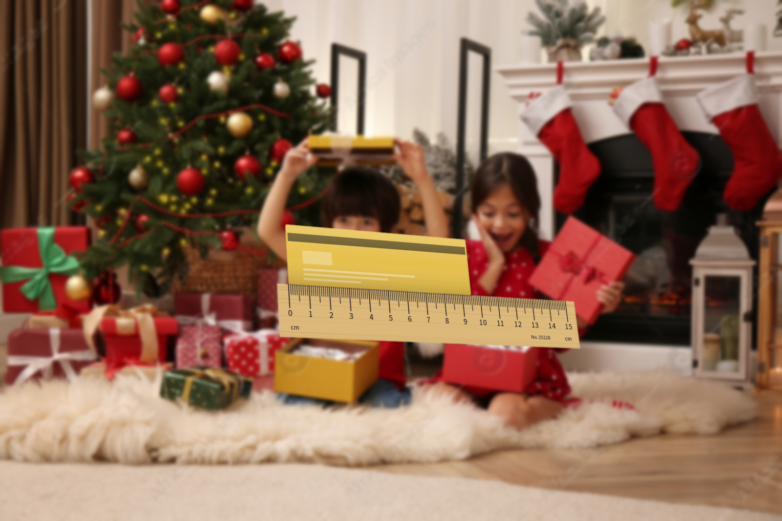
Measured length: 9.5 cm
